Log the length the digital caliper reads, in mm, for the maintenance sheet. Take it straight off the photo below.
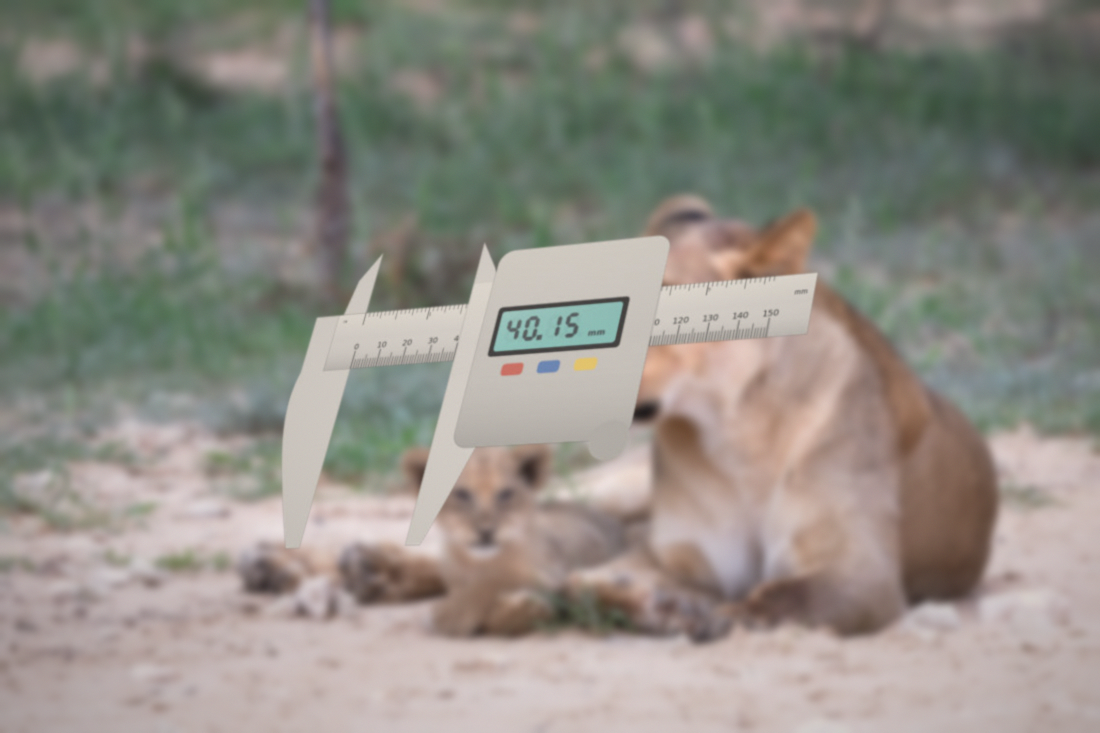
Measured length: 40.15 mm
